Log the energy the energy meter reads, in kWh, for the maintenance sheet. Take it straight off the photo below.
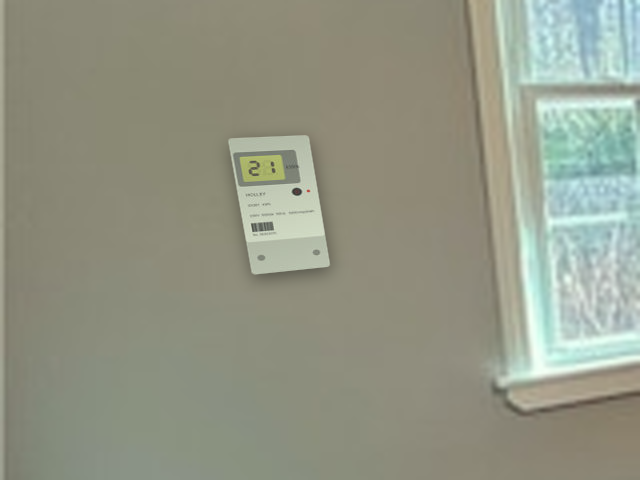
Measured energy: 21 kWh
